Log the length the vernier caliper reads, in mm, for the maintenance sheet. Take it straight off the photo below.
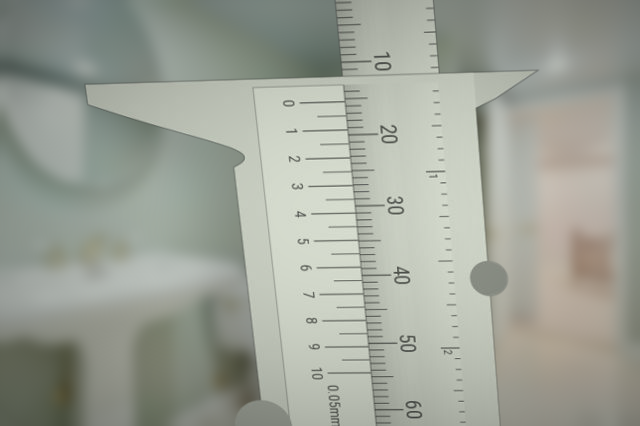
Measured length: 15.4 mm
